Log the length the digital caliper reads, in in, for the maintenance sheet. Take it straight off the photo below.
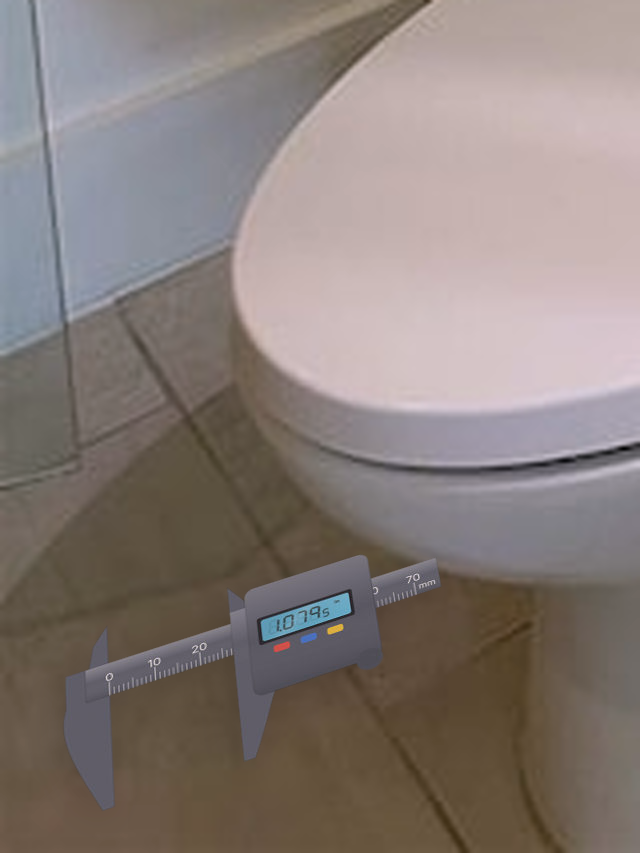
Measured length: 1.0795 in
